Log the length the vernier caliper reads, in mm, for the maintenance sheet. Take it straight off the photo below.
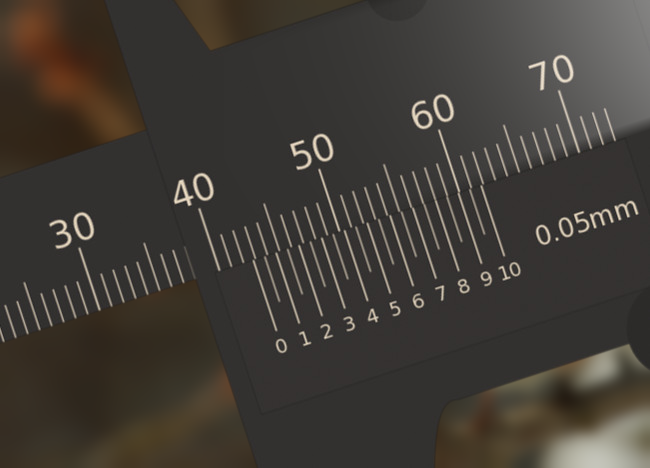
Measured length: 42.8 mm
